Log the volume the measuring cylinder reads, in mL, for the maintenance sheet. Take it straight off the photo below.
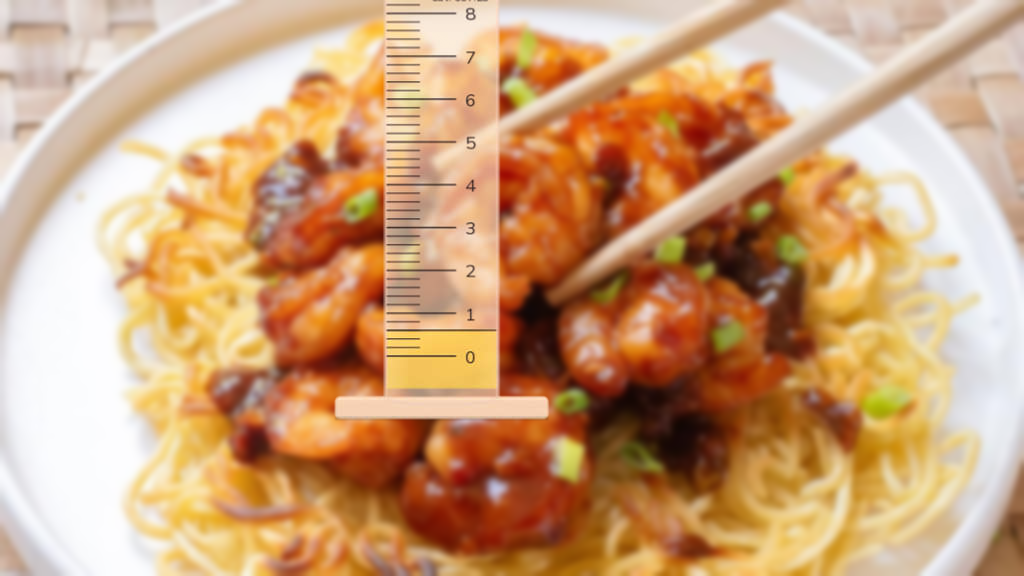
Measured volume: 0.6 mL
